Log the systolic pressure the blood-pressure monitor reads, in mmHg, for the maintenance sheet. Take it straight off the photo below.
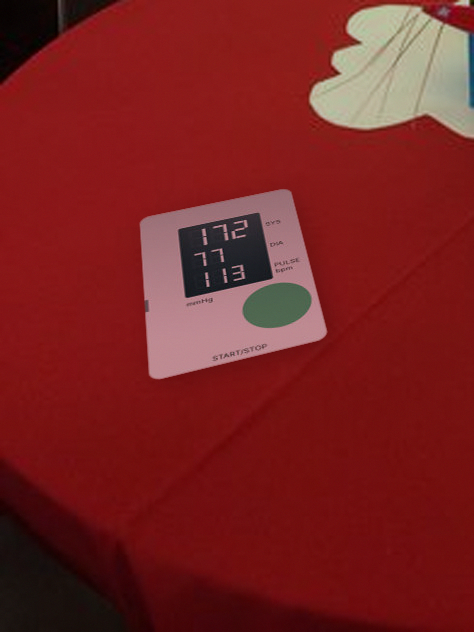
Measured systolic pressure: 172 mmHg
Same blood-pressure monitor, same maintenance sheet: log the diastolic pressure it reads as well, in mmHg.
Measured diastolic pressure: 77 mmHg
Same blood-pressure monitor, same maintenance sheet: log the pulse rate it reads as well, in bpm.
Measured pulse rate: 113 bpm
